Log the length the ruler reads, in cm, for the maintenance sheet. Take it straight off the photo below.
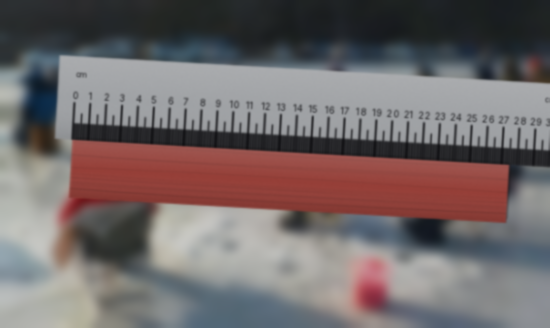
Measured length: 27.5 cm
